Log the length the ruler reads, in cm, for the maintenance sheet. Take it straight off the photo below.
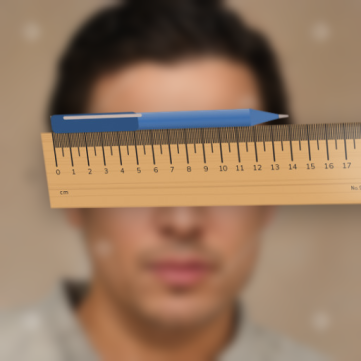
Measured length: 14 cm
